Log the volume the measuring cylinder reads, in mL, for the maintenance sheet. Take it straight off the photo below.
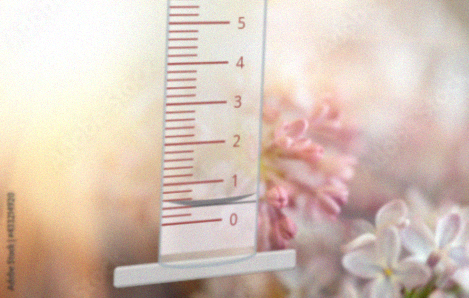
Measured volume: 0.4 mL
